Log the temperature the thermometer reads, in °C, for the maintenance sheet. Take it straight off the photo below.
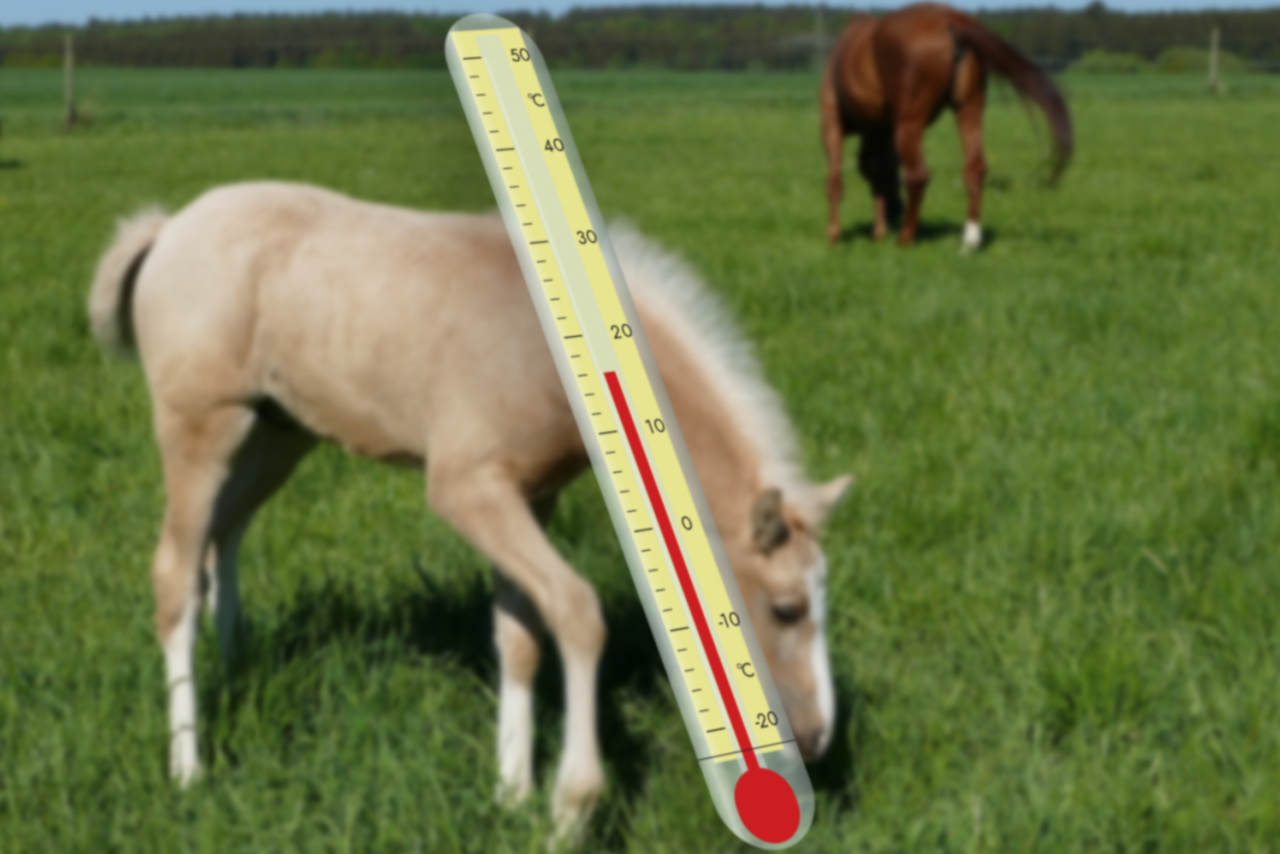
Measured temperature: 16 °C
